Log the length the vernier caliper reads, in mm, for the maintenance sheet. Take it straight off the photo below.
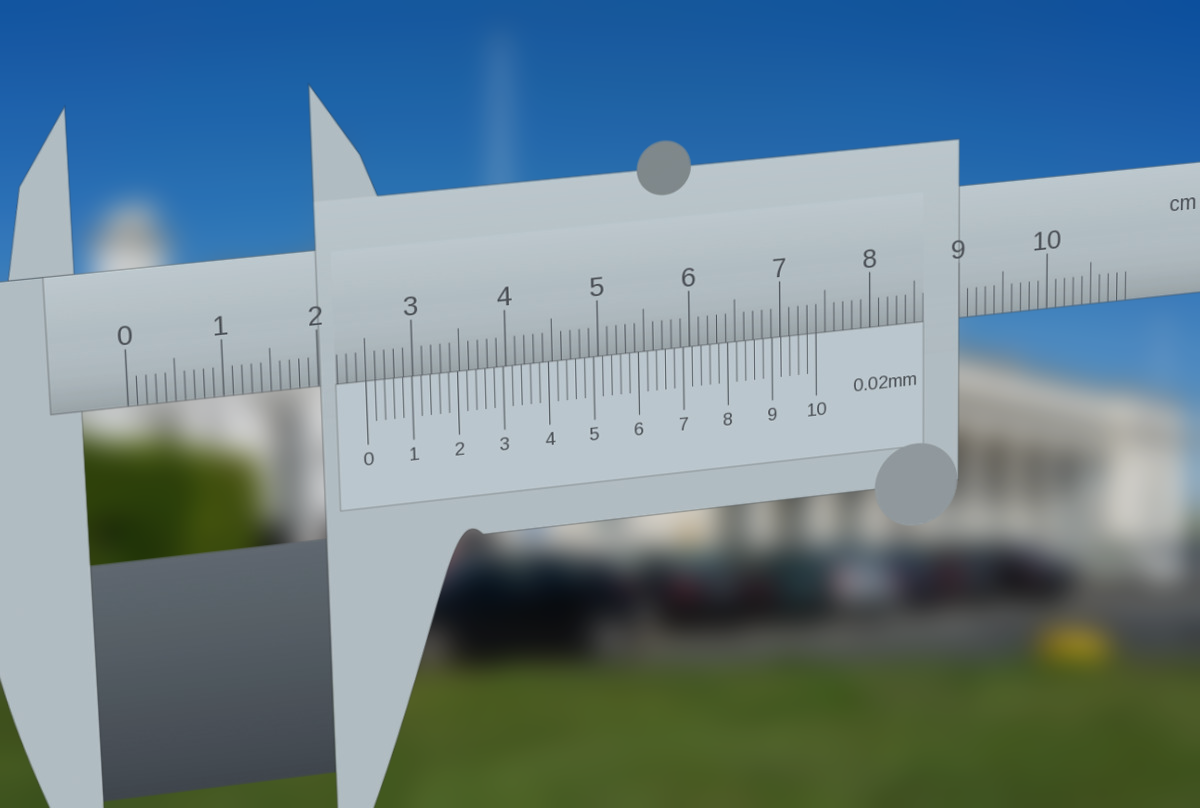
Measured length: 25.0 mm
